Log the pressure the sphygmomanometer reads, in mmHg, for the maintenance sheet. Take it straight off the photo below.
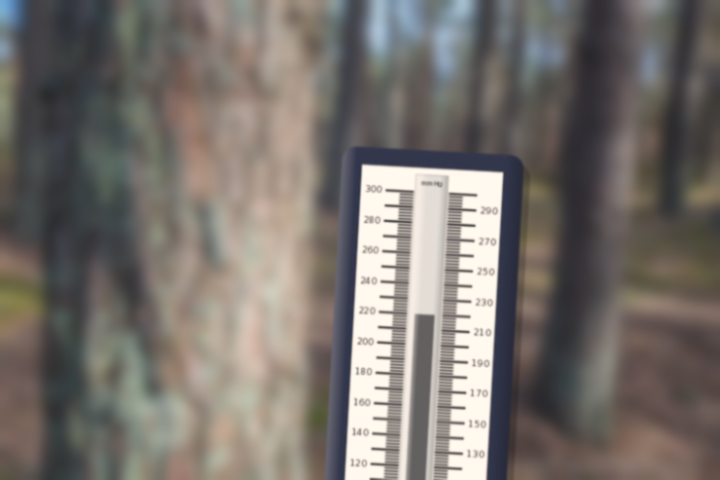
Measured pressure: 220 mmHg
